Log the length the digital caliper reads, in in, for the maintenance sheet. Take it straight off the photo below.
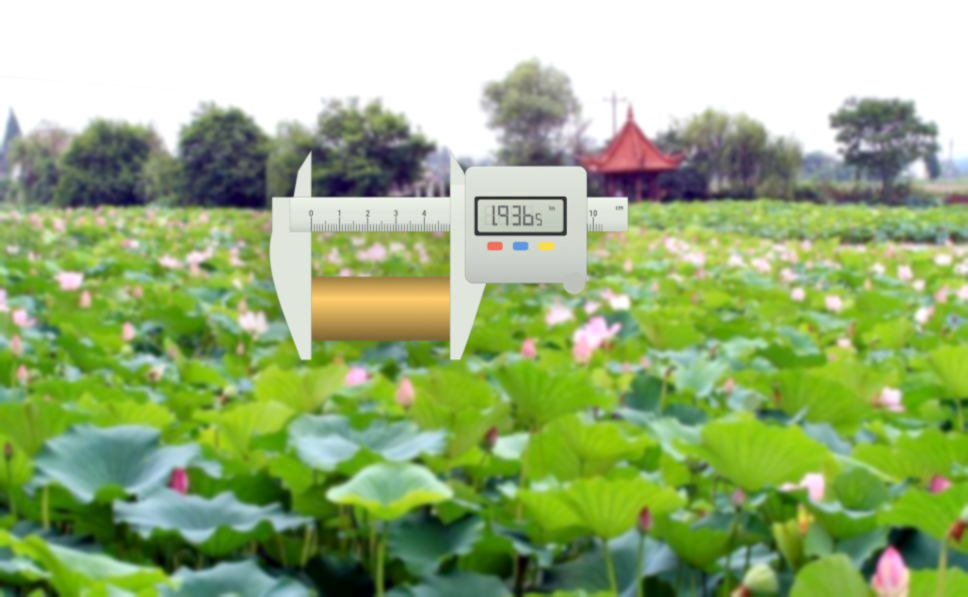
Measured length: 1.9365 in
